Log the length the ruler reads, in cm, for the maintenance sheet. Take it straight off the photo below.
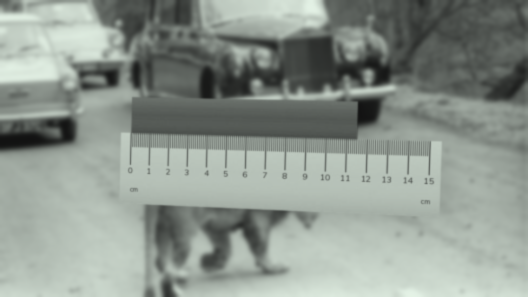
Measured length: 11.5 cm
